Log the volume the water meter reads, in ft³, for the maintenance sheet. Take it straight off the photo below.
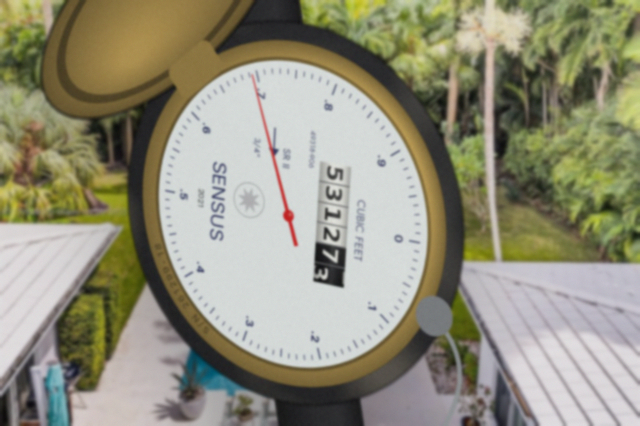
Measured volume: 531272.69 ft³
